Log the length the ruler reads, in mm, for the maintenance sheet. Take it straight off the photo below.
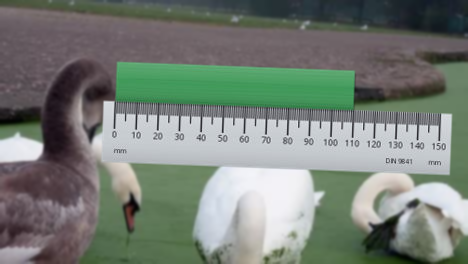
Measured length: 110 mm
